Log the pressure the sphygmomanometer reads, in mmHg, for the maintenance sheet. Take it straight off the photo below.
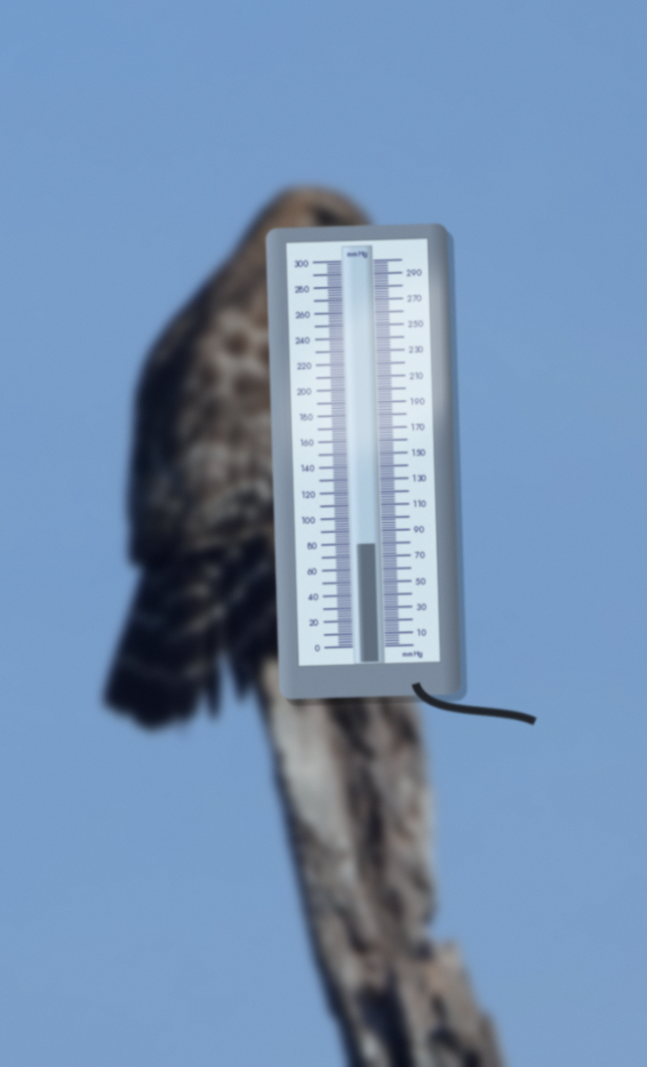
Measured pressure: 80 mmHg
